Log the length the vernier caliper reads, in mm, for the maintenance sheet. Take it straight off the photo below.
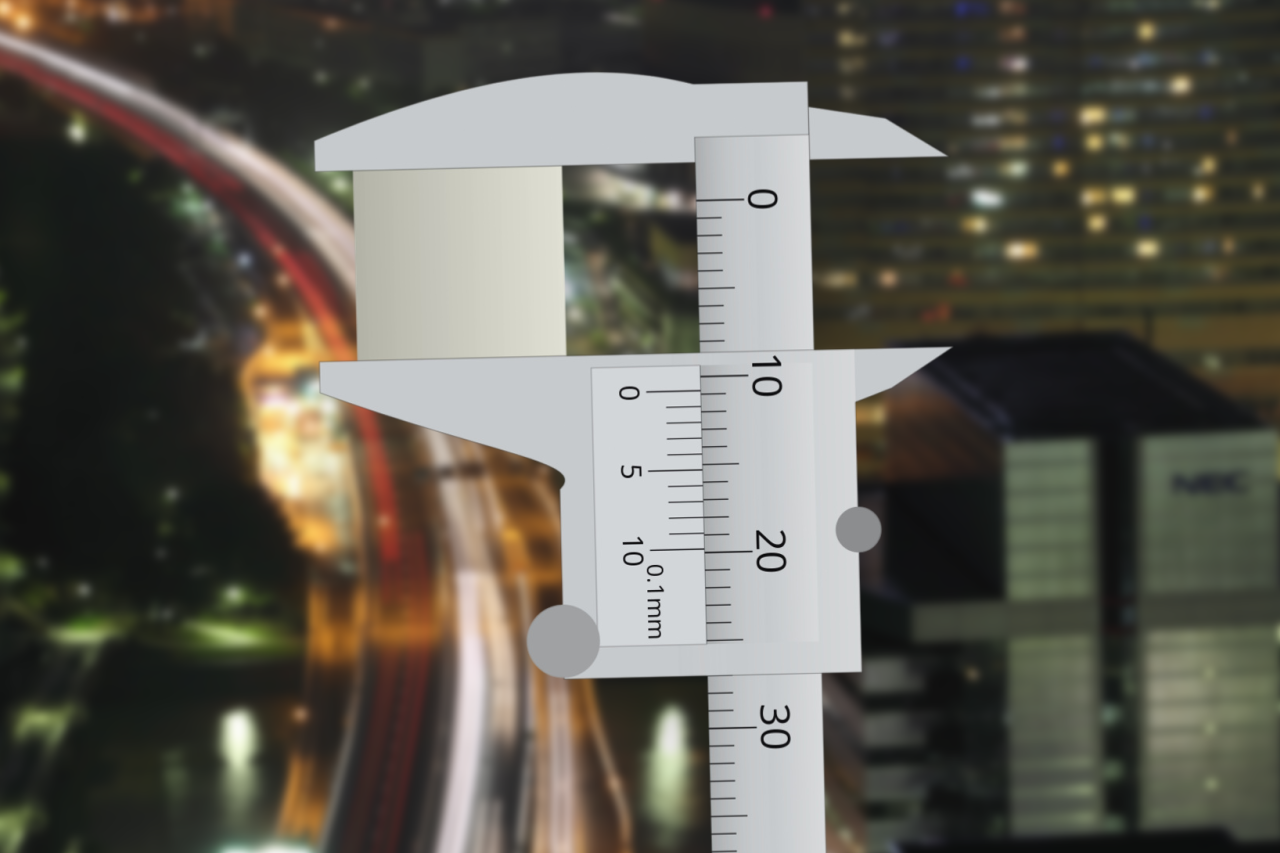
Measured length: 10.8 mm
